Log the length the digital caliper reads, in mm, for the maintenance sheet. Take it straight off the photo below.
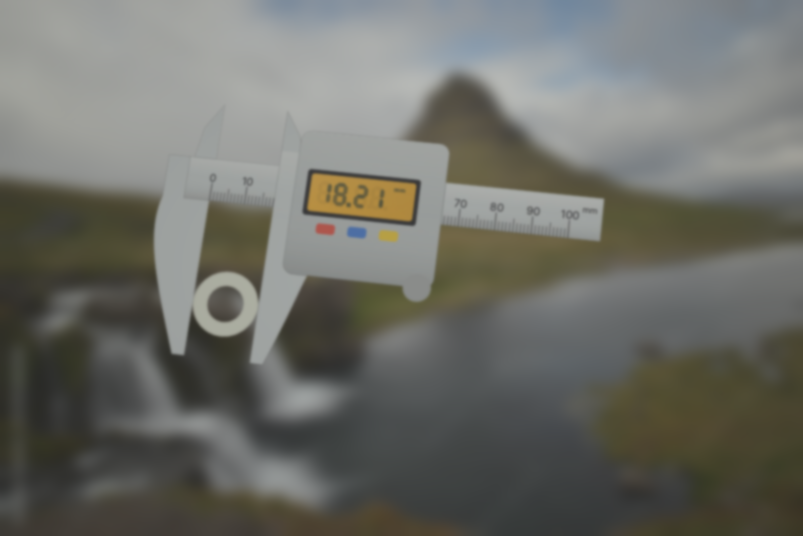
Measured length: 18.21 mm
